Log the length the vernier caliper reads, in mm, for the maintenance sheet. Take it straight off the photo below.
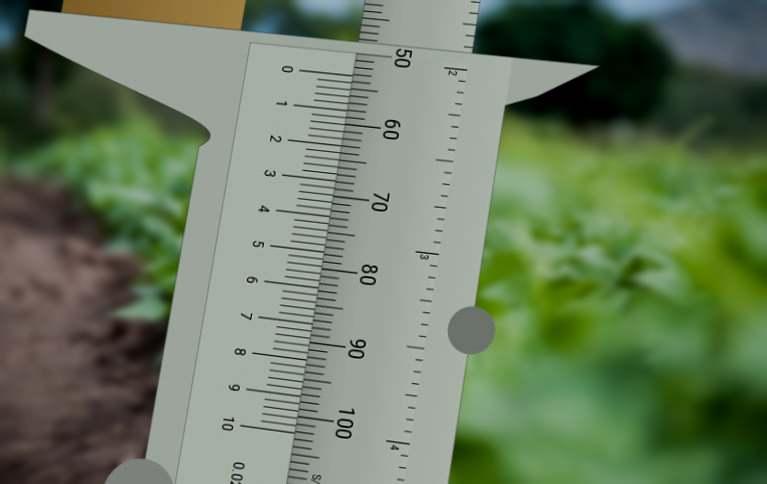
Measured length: 53.2 mm
